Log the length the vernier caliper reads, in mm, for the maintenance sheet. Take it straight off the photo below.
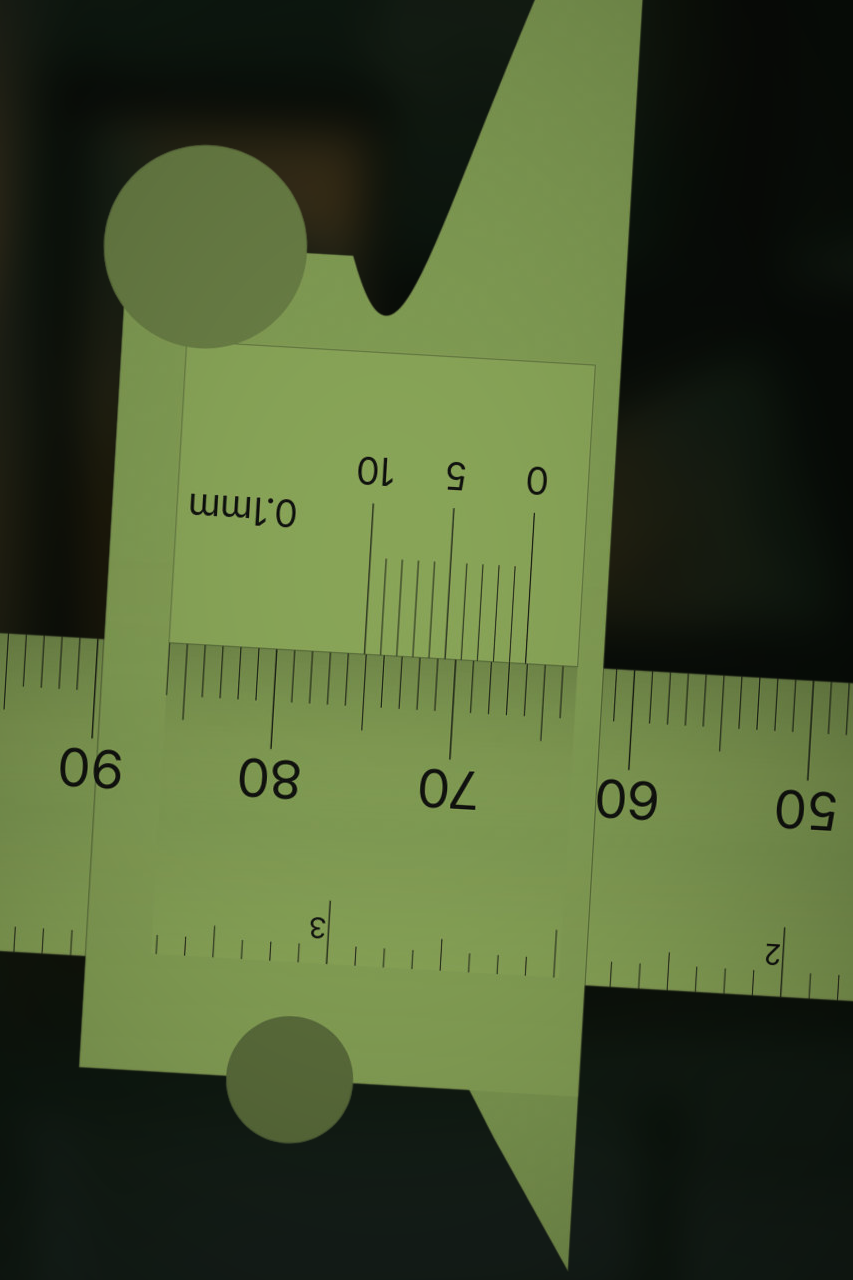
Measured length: 66.1 mm
